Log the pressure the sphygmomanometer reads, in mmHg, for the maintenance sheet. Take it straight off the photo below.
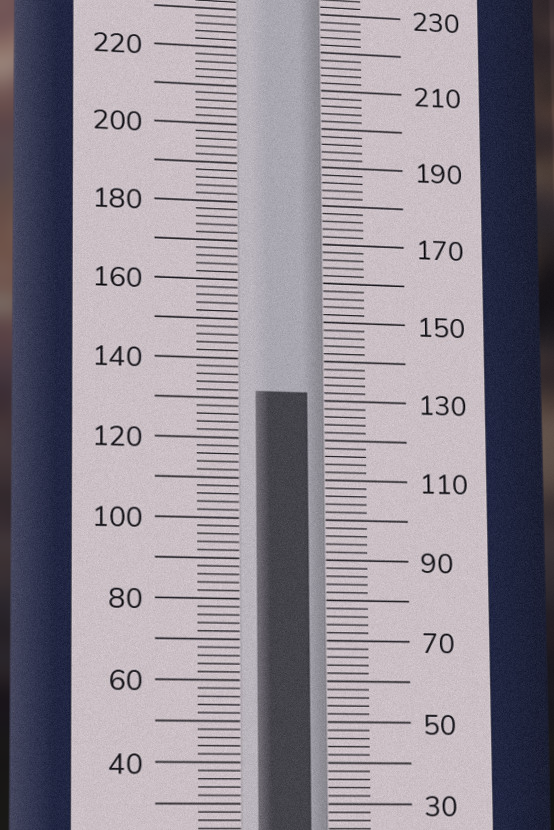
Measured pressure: 132 mmHg
